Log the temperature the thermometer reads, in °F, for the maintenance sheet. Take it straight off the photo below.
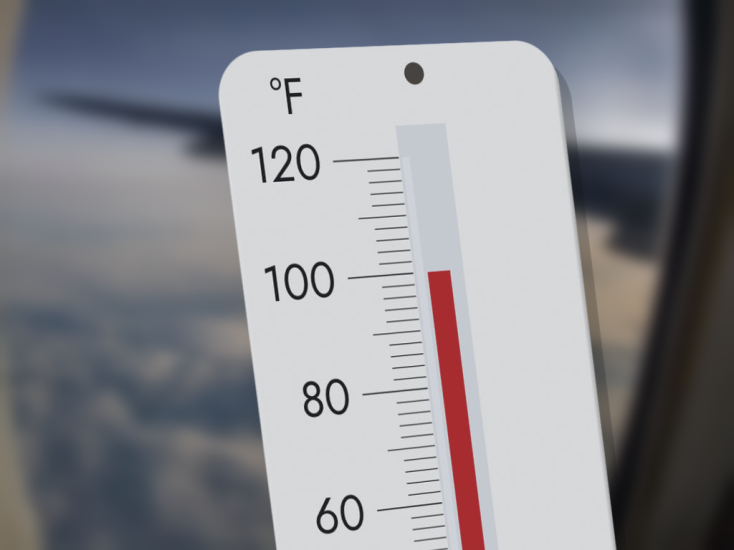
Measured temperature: 100 °F
